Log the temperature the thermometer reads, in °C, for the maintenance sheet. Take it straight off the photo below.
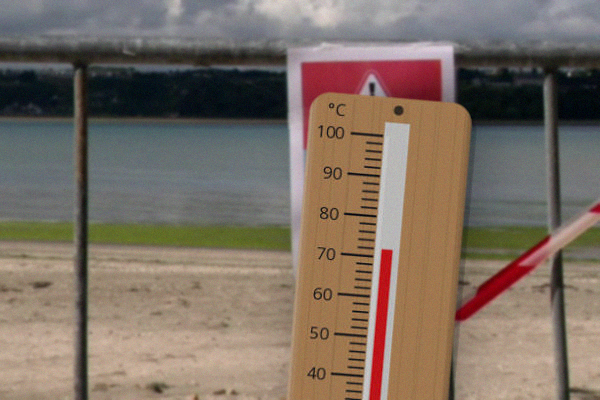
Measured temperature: 72 °C
